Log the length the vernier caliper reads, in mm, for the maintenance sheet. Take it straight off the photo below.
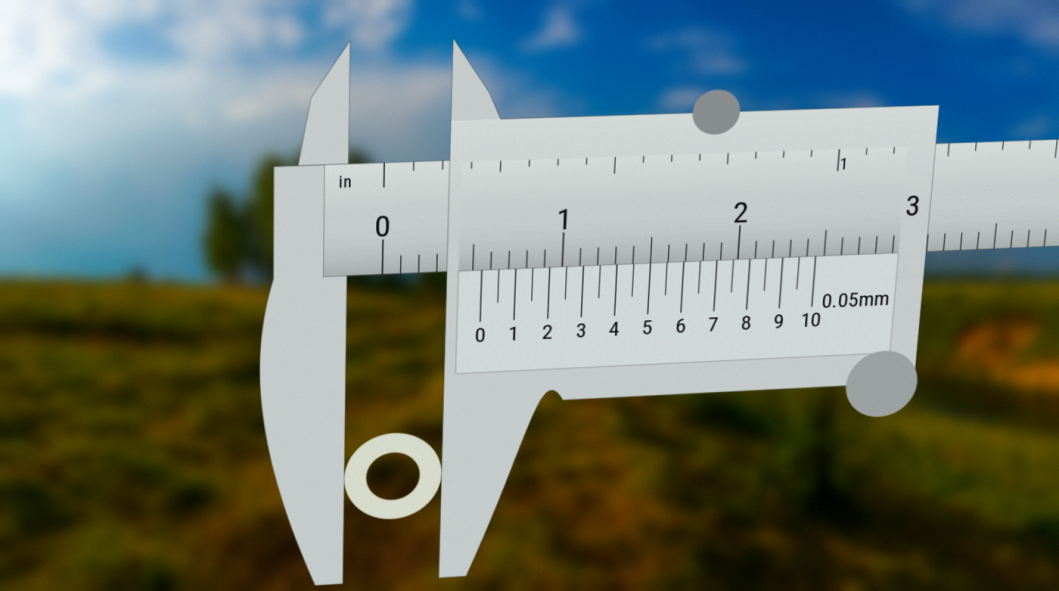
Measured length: 5.5 mm
